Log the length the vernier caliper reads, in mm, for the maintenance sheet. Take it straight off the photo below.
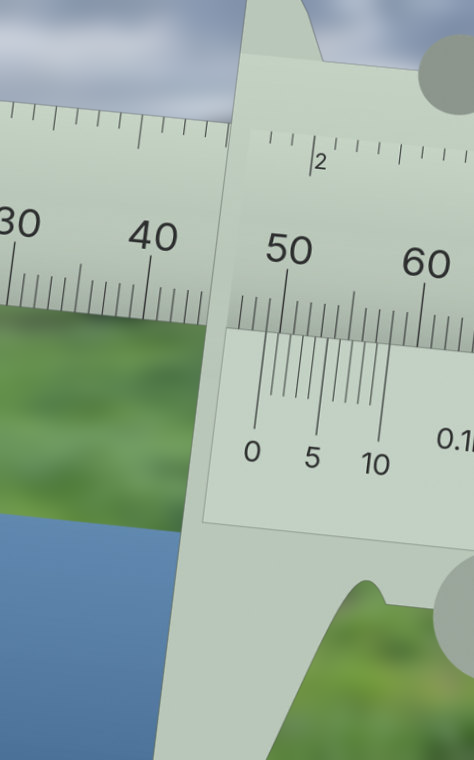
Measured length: 49.0 mm
